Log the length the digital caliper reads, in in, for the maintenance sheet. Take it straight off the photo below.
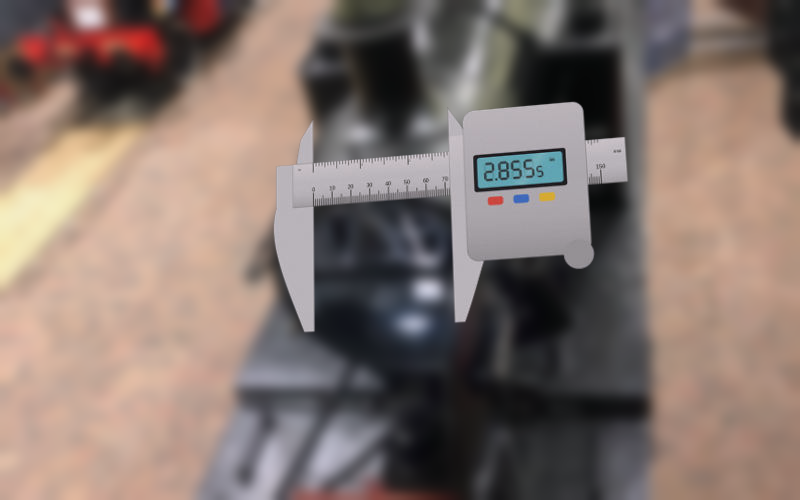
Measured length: 2.8555 in
